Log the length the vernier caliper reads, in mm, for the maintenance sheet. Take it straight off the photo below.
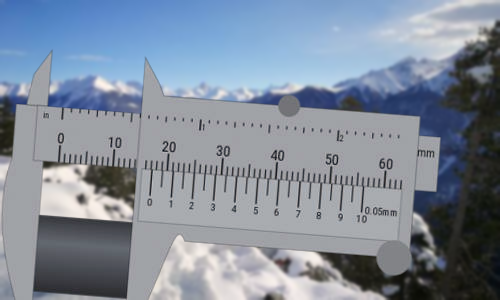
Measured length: 17.2 mm
